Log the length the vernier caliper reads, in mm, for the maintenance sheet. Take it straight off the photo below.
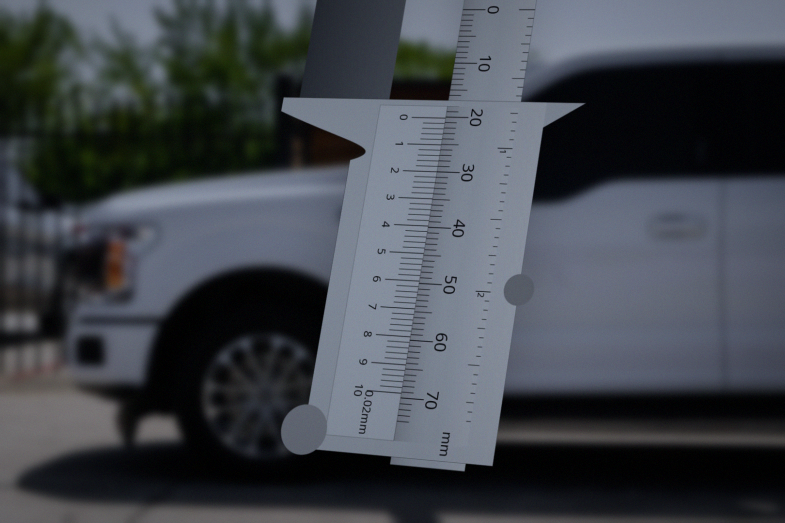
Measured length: 20.2 mm
